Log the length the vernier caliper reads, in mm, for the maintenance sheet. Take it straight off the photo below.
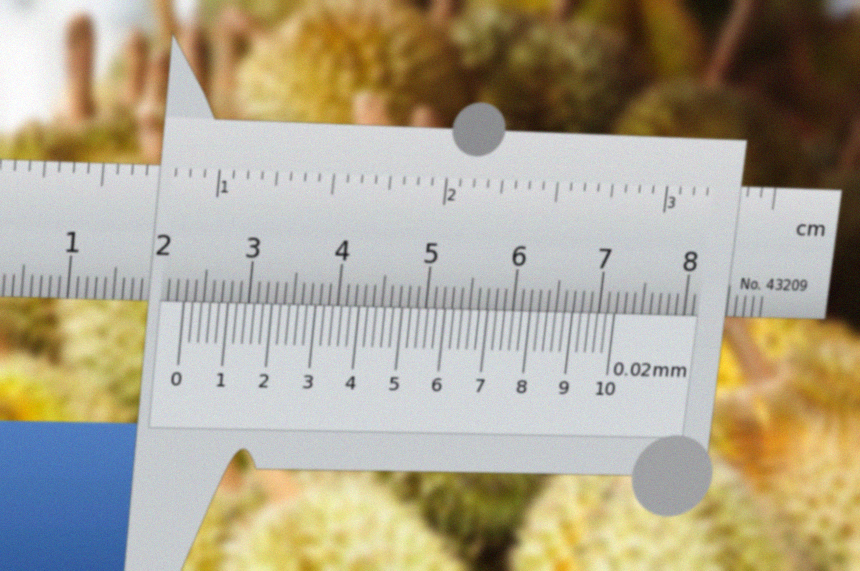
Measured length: 22.8 mm
